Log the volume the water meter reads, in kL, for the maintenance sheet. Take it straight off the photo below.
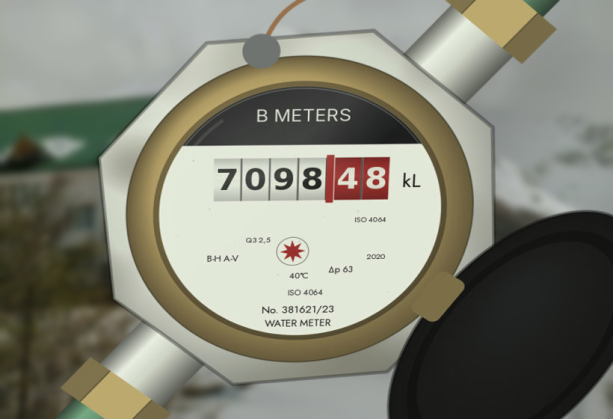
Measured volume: 7098.48 kL
